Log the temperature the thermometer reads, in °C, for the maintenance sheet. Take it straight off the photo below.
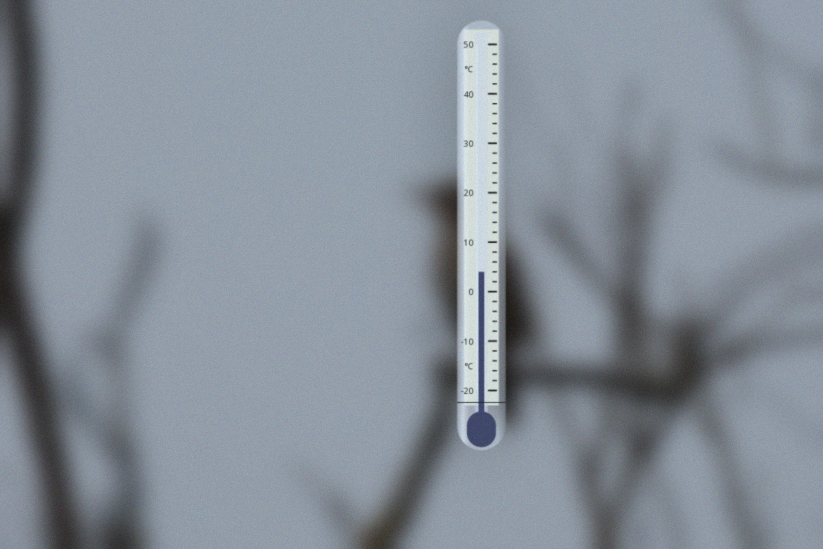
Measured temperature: 4 °C
